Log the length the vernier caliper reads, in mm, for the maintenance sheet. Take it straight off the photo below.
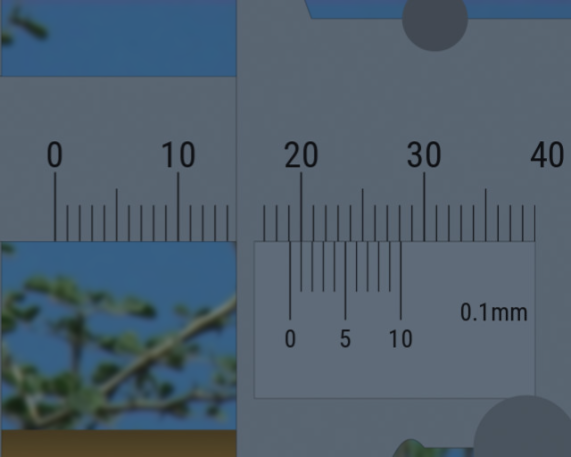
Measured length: 19.1 mm
